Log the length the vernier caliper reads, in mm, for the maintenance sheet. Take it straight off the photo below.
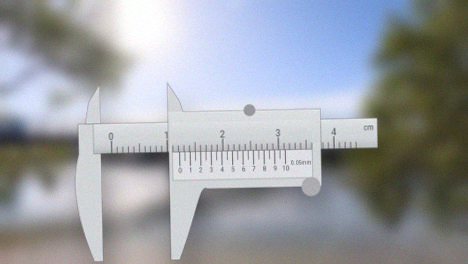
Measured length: 12.2 mm
